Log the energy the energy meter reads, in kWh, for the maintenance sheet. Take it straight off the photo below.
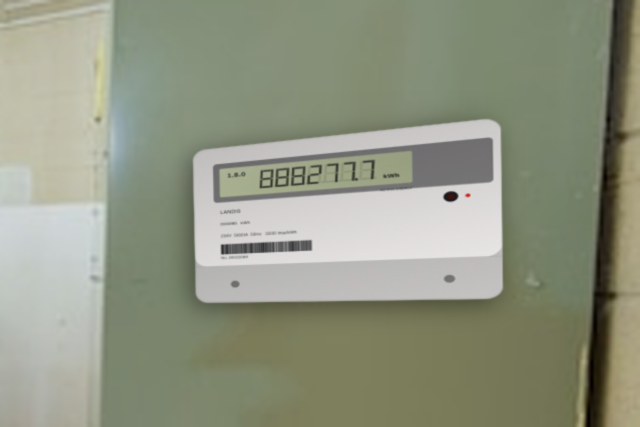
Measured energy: 888277.7 kWh
